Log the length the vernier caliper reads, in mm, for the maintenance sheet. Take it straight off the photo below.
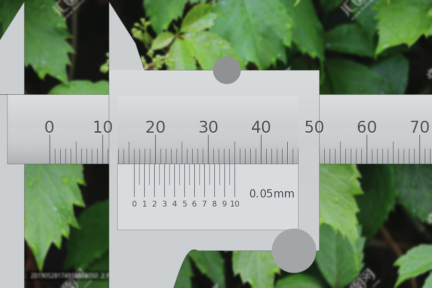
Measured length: 16.0 mm
